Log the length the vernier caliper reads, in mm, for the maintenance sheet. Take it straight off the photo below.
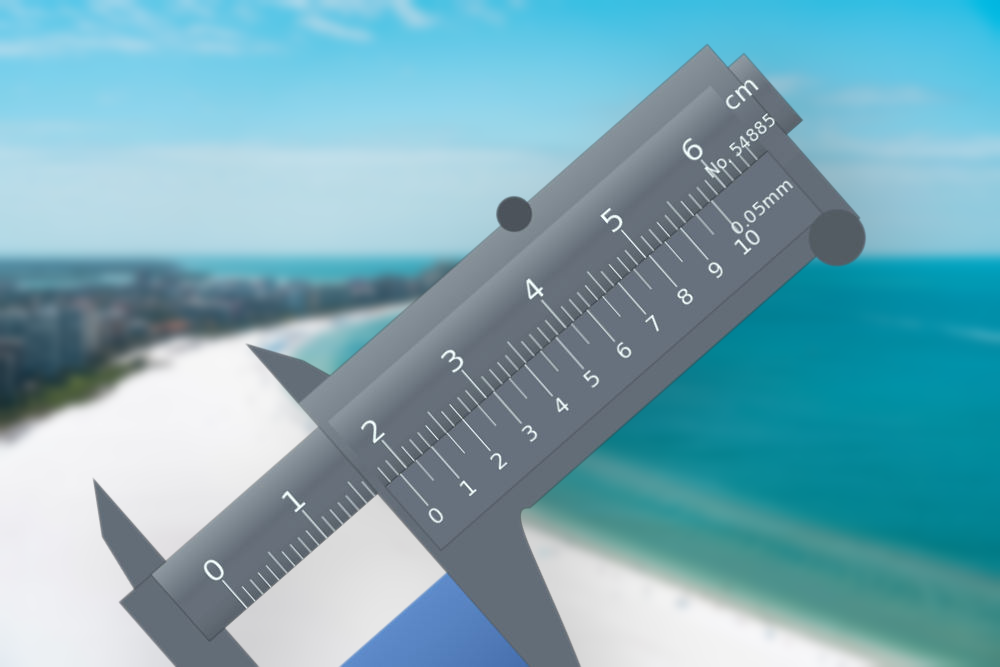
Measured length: 19.2 mm
